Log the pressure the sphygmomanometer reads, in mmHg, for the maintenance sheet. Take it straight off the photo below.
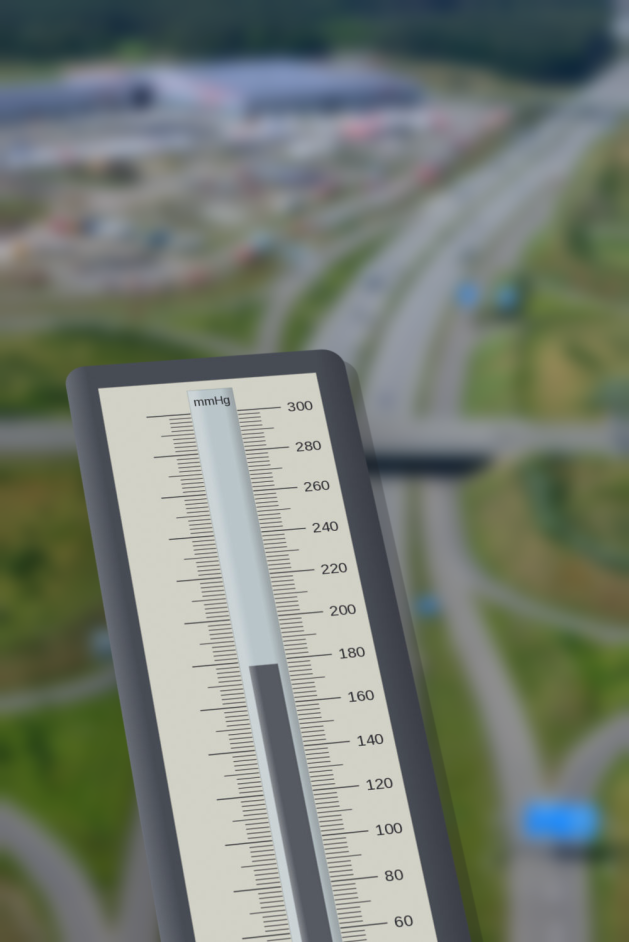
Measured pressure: 178 mmHg
